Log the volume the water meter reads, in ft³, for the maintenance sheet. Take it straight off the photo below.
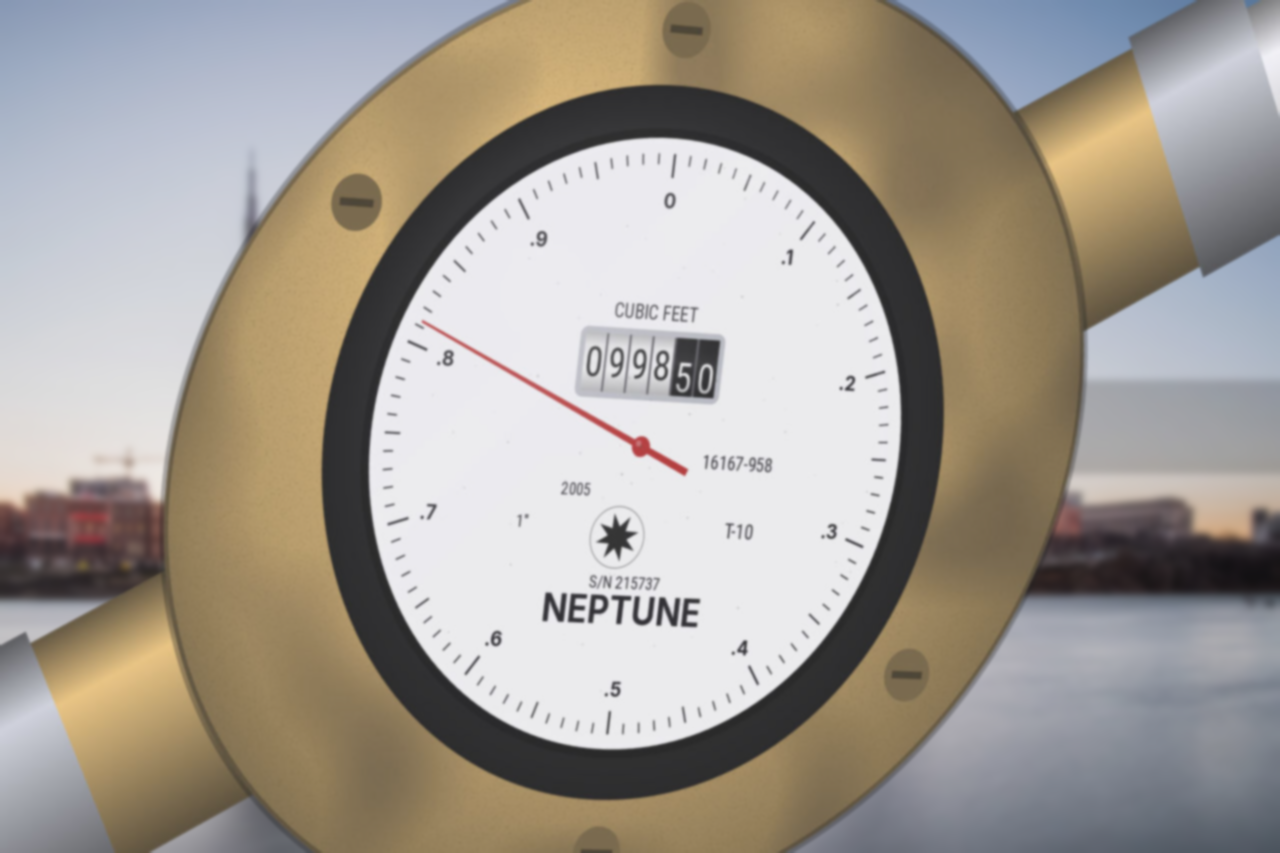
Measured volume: 99849.81 ft³
